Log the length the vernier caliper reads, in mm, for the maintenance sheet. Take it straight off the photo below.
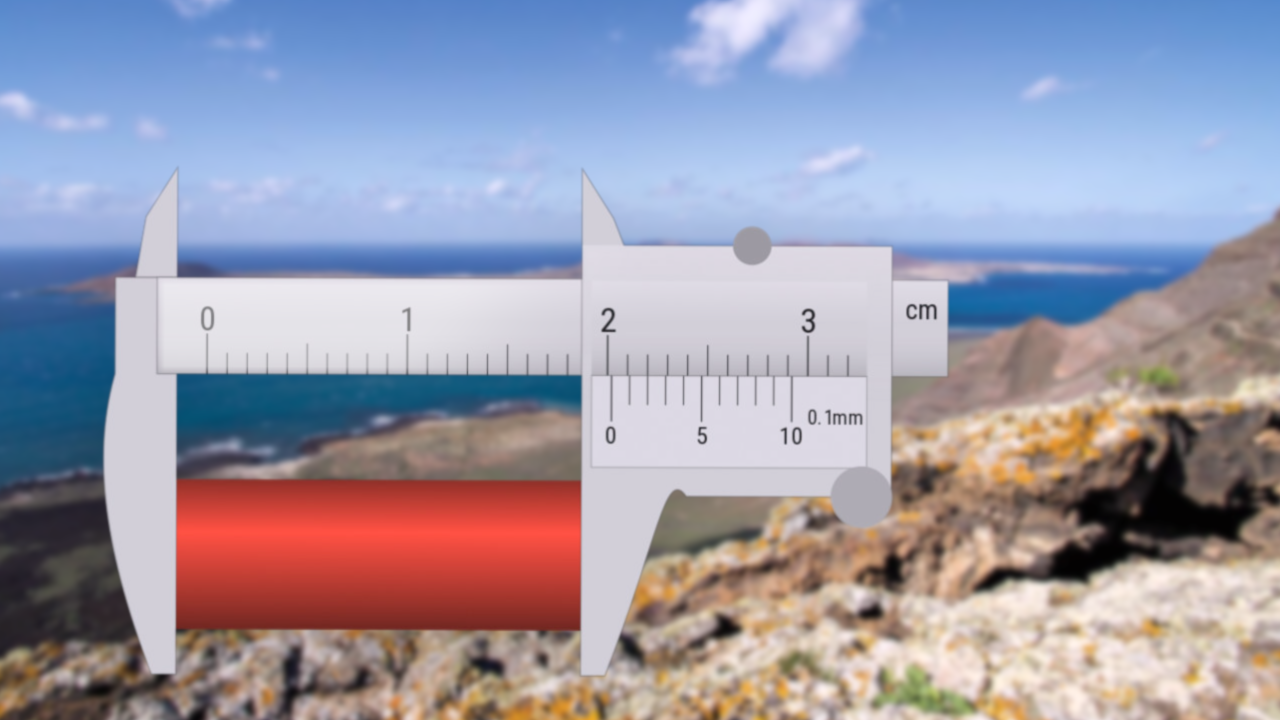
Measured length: 20.2 mm
